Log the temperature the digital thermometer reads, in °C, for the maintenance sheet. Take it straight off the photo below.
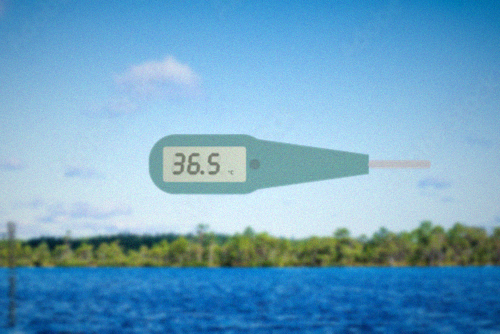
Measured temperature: 36.5 °C
